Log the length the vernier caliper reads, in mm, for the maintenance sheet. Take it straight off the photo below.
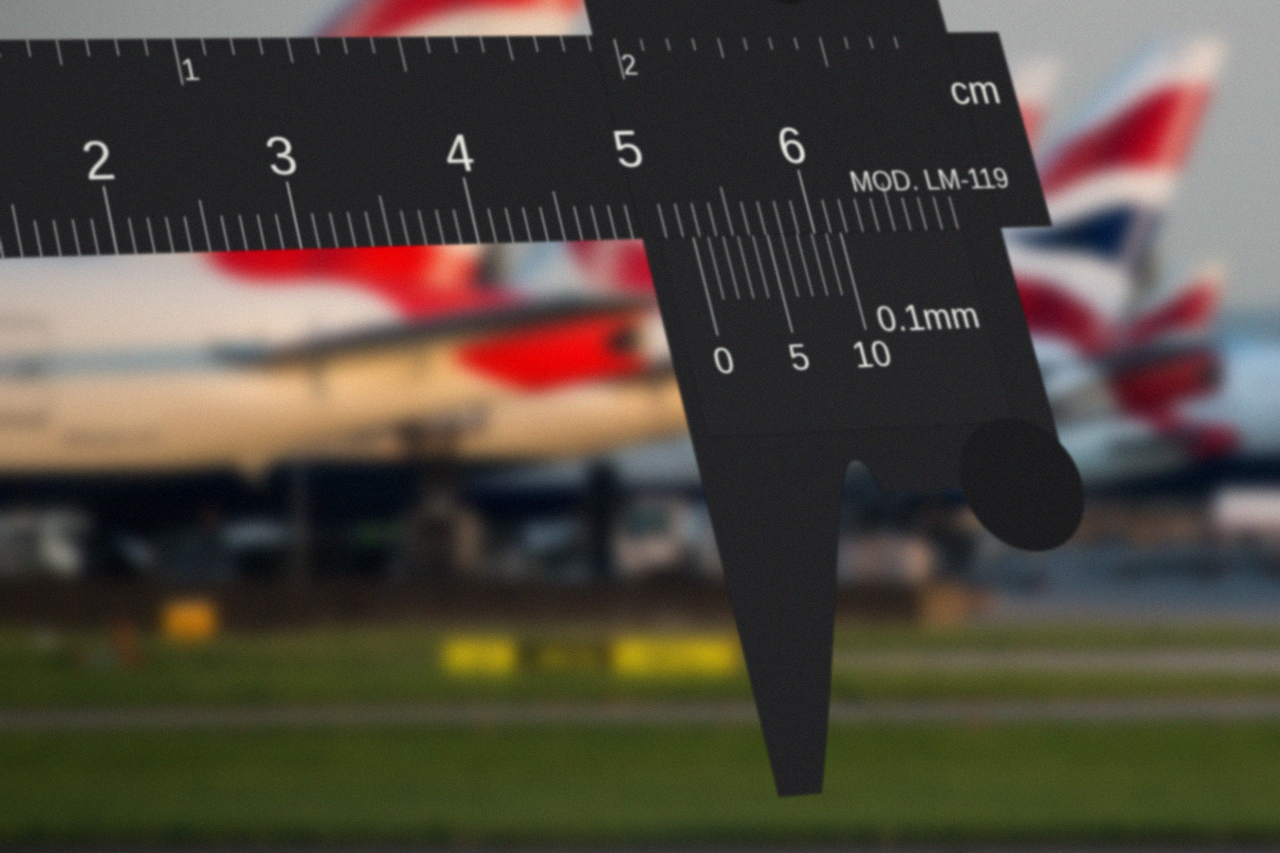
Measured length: 52.6 mm
